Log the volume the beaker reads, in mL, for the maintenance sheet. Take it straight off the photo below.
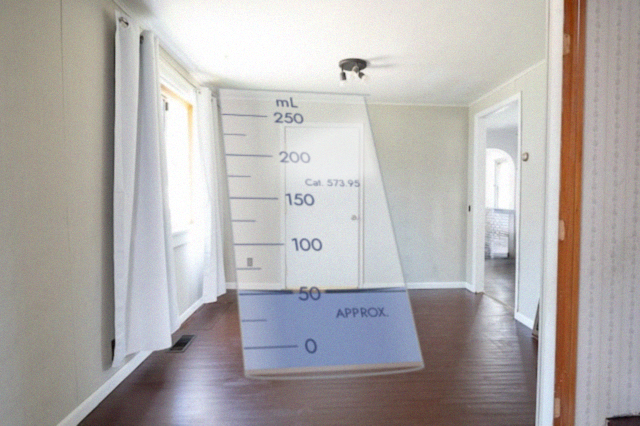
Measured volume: 50 mL
